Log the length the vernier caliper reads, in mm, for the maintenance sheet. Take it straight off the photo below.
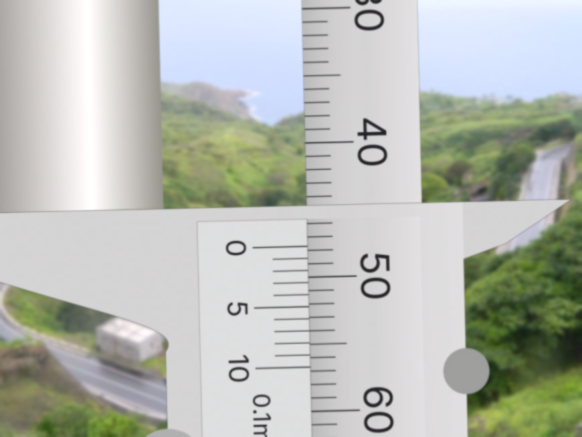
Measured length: 47.7 mm
